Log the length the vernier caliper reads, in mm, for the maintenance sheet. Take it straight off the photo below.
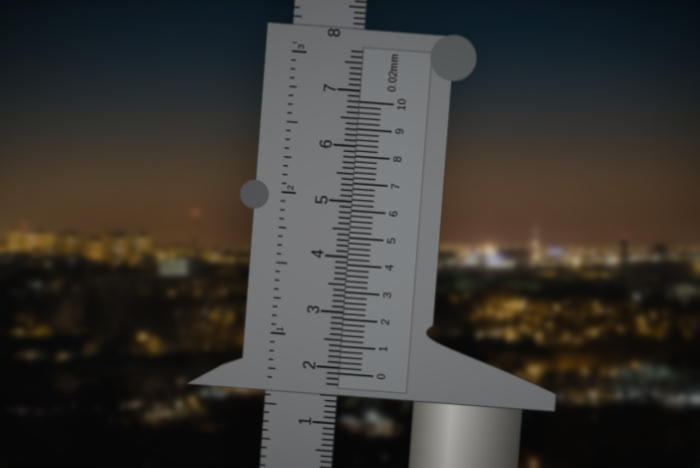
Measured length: 19.0 mm
